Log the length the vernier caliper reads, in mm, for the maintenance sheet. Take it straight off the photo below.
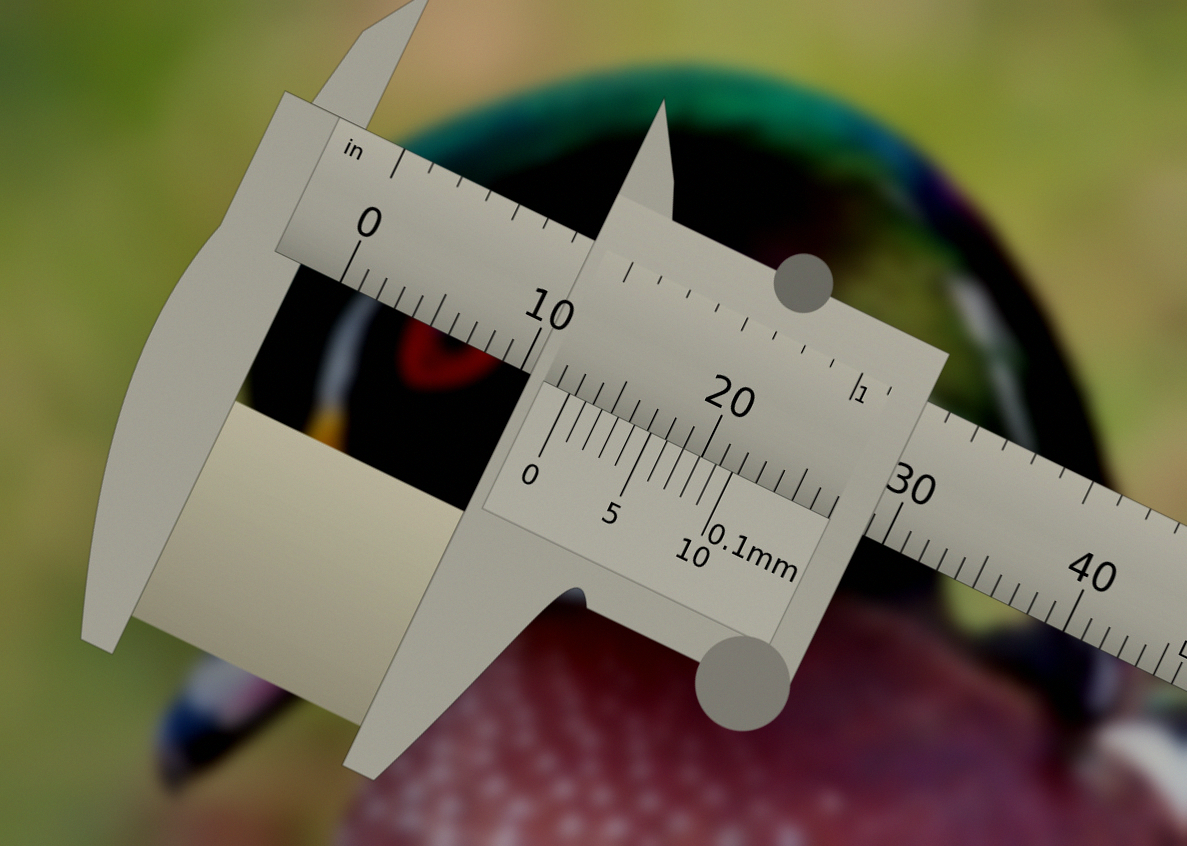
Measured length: 12.7 mm
